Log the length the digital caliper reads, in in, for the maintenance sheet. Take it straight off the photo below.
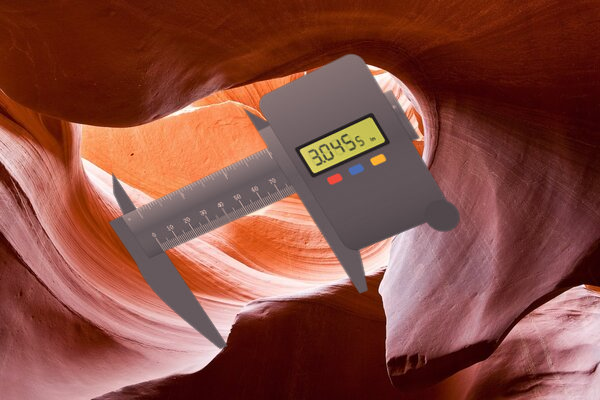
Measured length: 3.0455 in
